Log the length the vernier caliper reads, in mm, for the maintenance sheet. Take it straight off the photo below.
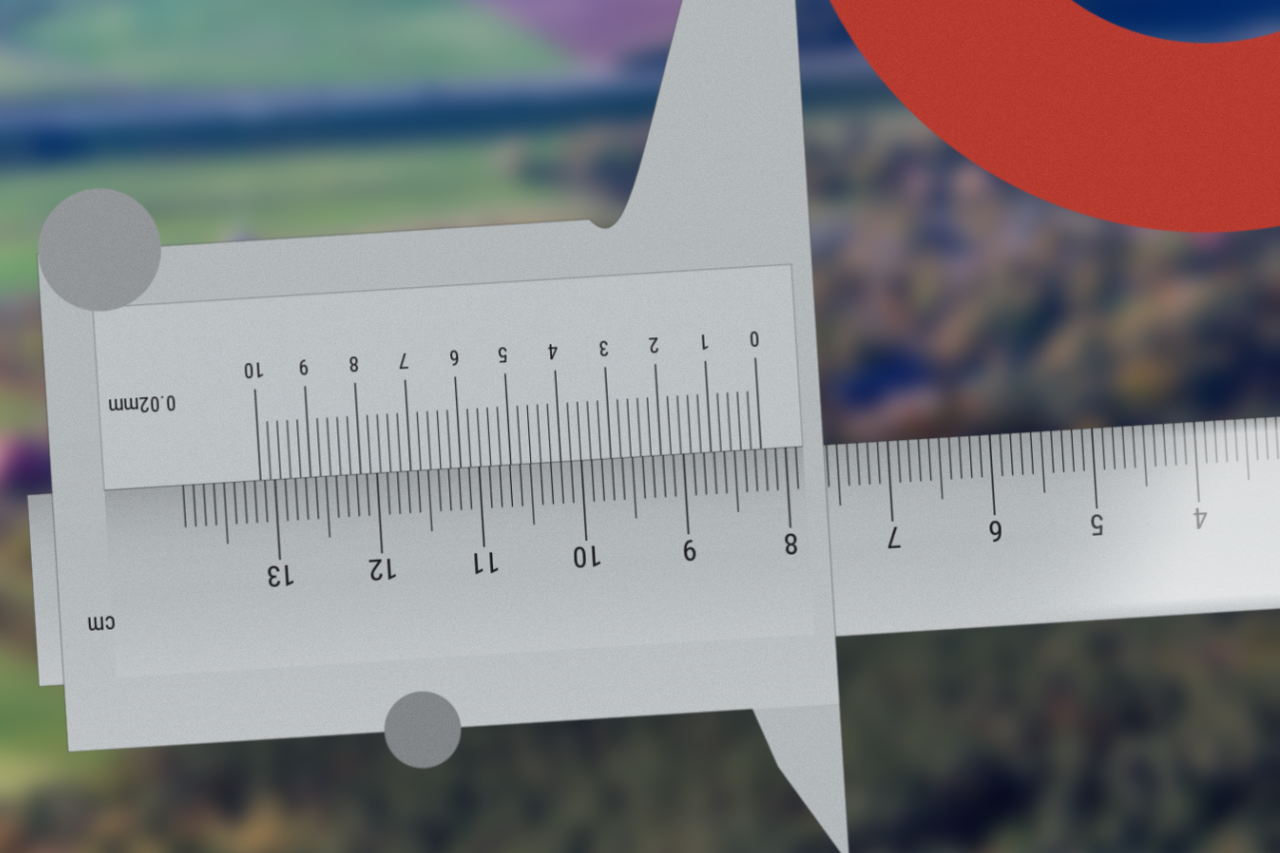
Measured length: 82.4 mm
